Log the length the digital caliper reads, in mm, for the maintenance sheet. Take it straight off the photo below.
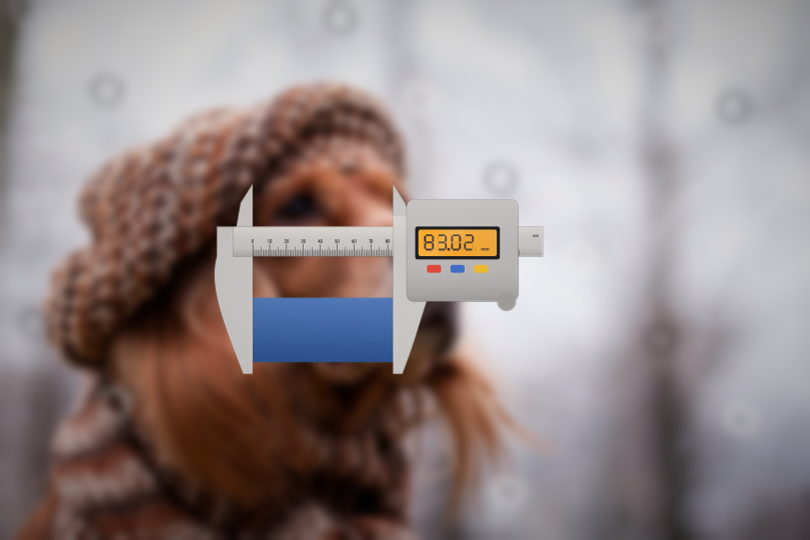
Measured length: 83.02 mm
